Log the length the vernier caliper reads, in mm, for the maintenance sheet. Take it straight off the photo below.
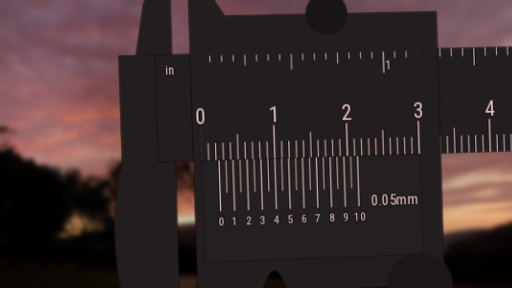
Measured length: 2.4 mm
